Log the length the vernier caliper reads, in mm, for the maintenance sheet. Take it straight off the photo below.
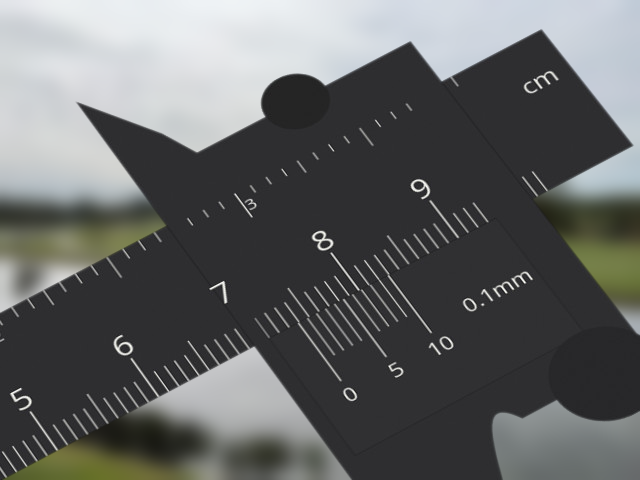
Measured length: 73.9 mm
